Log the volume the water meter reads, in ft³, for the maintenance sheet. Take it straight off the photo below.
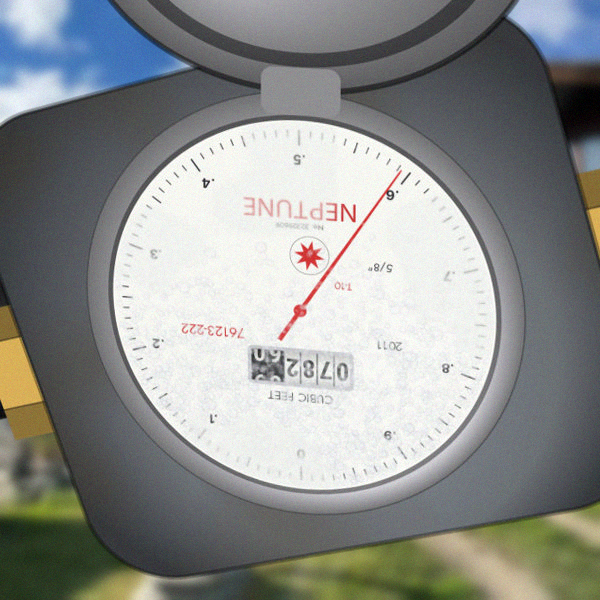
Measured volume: 78259.59 ft³
